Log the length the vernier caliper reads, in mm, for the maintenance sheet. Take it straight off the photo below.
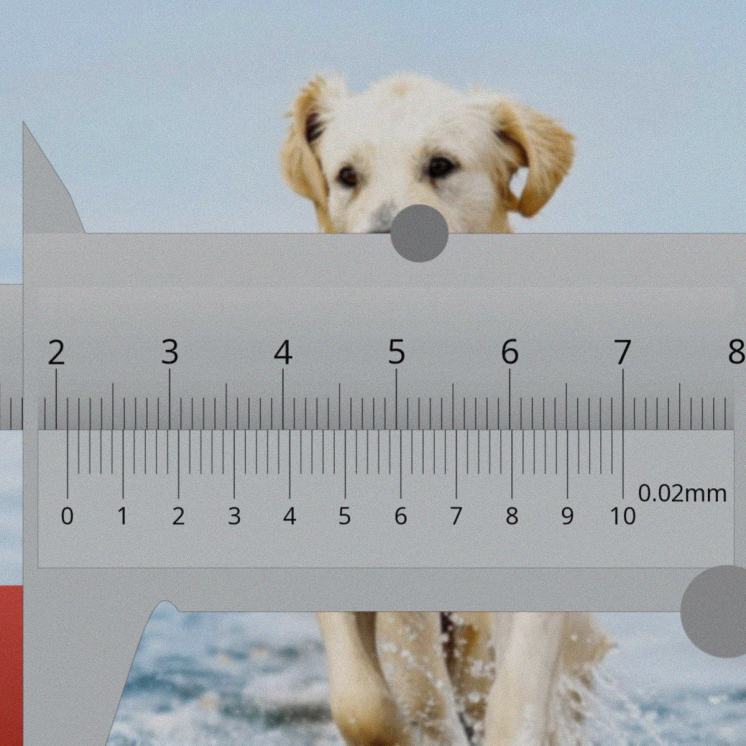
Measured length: 21.0 mm
